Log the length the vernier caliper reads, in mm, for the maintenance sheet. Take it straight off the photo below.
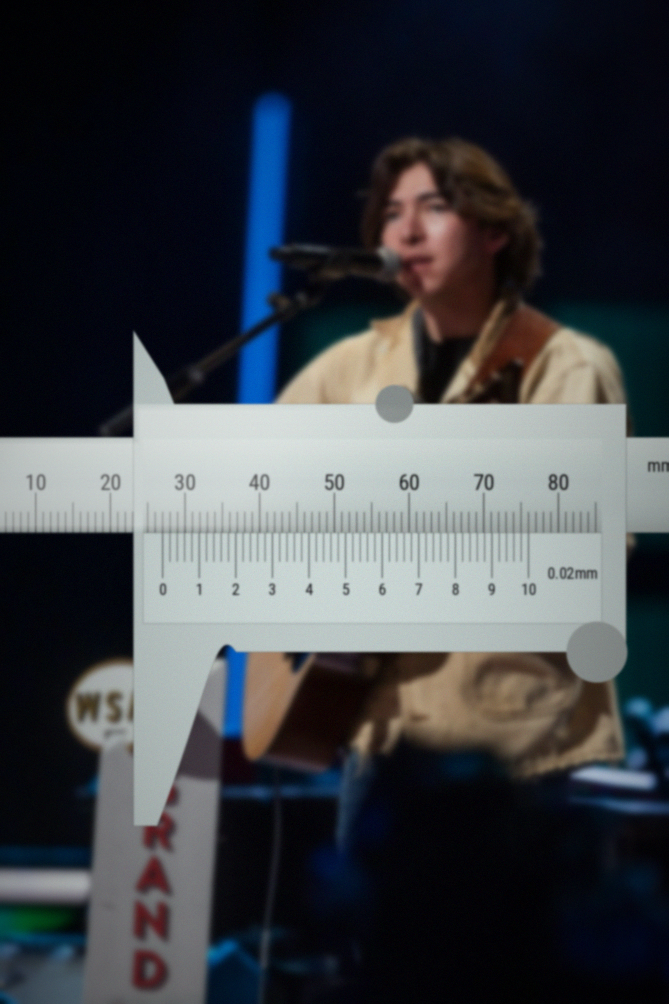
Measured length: 27.0 mm
